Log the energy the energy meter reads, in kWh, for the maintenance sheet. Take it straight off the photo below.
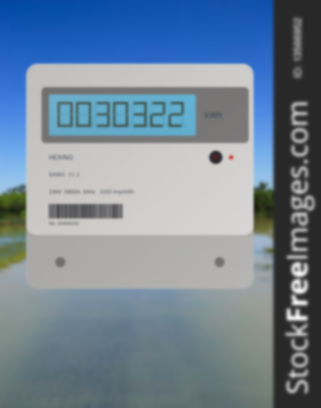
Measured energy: 30322 kWh
